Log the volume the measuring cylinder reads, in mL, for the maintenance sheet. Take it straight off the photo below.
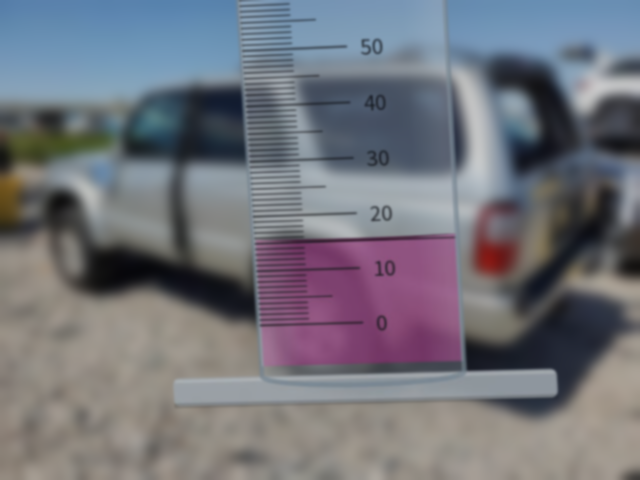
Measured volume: 15 mL
